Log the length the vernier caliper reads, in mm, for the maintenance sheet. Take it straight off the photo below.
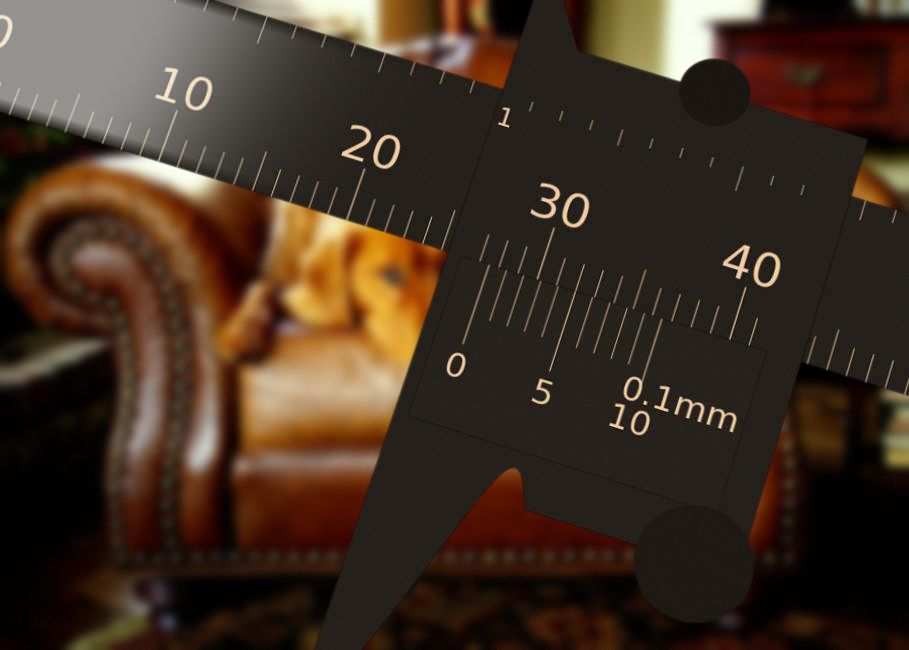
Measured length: 27.5 mm
